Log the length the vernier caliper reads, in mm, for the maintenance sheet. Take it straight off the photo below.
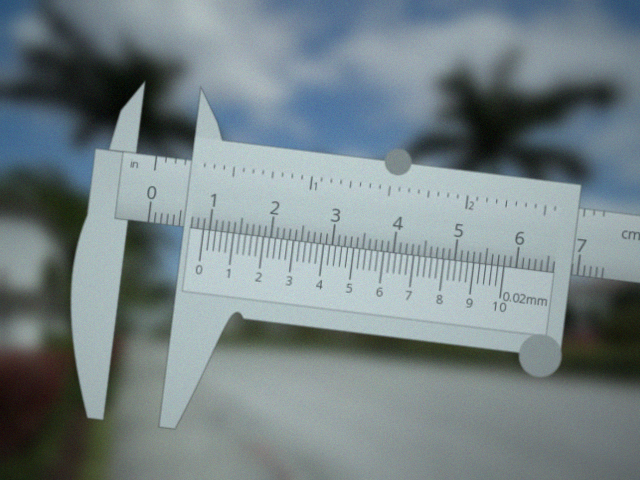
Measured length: 9.0 mm
